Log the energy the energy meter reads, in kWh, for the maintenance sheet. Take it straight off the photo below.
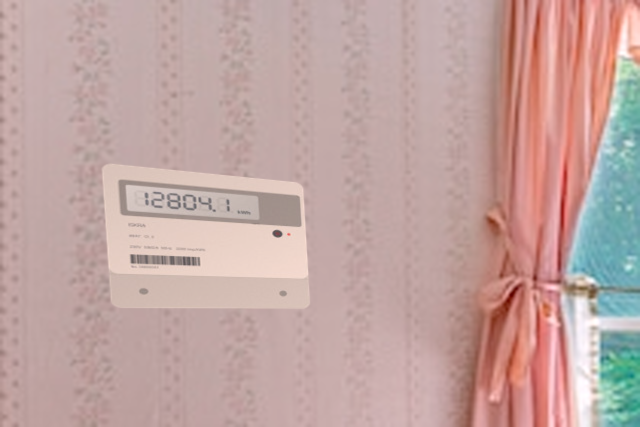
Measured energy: 12804.1 kWh
